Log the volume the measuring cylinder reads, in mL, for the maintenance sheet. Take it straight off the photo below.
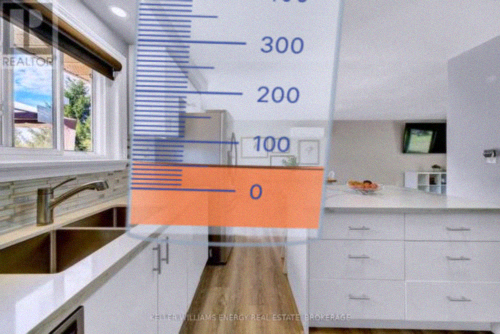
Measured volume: 50 mL
